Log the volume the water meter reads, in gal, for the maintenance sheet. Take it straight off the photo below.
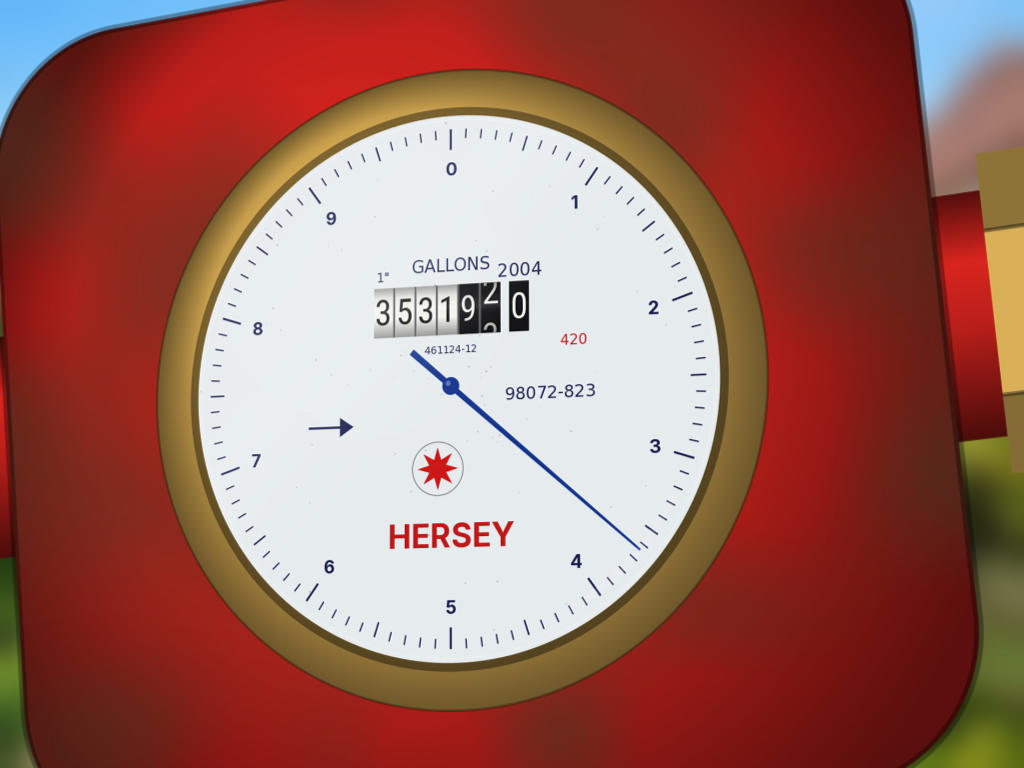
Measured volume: 3531923.6 gal
